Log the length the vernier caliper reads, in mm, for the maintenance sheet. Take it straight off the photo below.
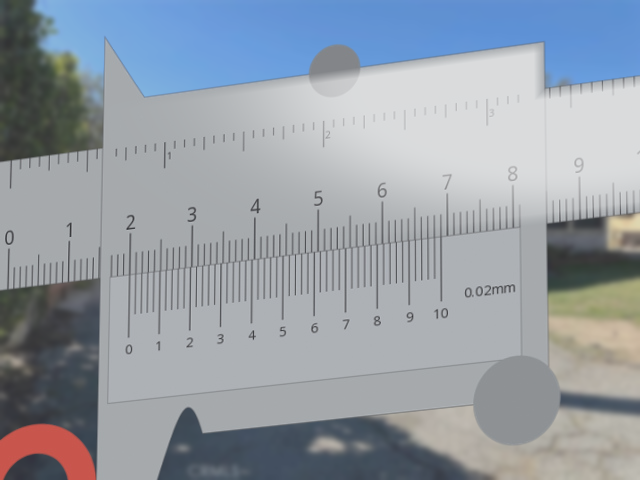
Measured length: 20.0 mm
